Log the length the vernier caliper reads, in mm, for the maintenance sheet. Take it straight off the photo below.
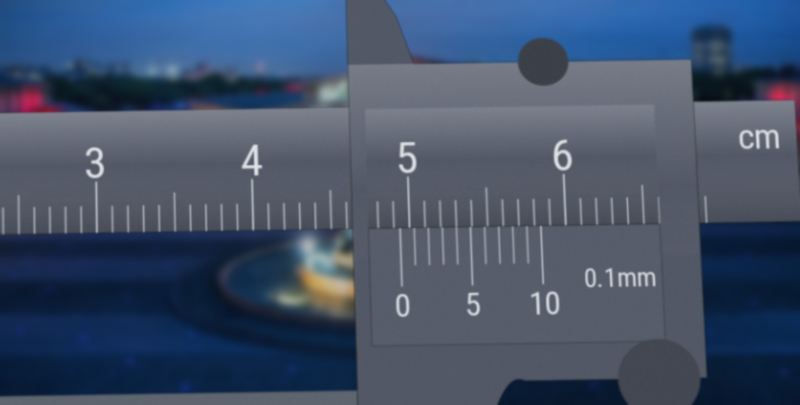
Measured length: 49.4 mm
